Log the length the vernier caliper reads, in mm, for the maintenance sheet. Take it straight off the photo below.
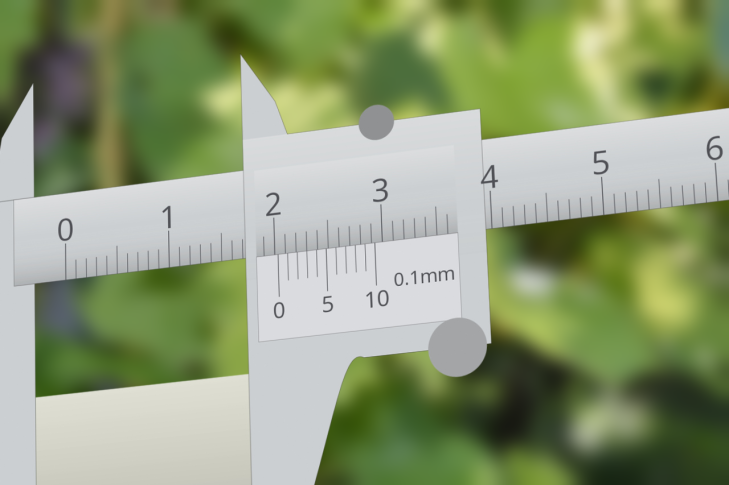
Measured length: 20.3 mm
